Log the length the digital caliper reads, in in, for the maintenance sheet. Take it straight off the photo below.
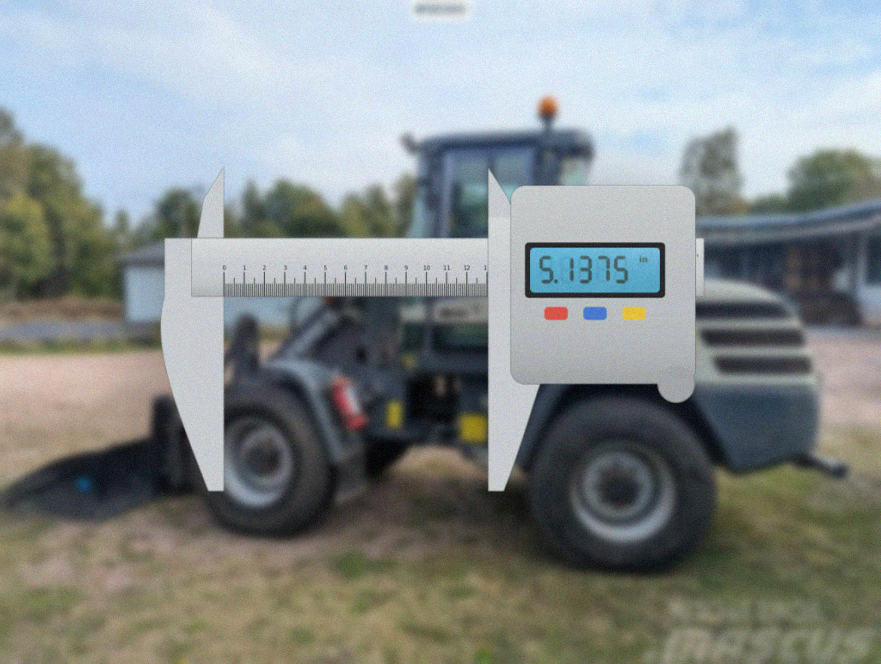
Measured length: 5.1375 in
